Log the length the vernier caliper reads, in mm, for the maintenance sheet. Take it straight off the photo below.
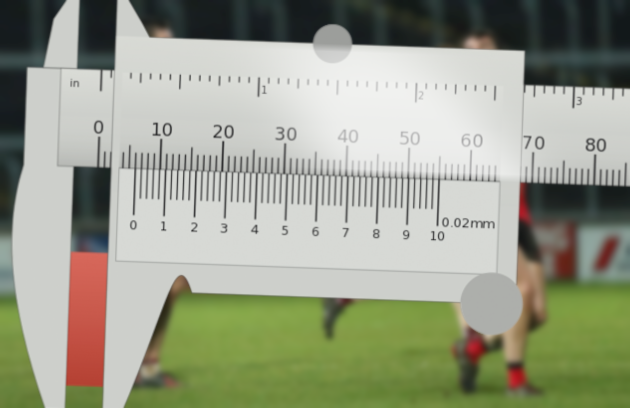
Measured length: 6.0 mm
